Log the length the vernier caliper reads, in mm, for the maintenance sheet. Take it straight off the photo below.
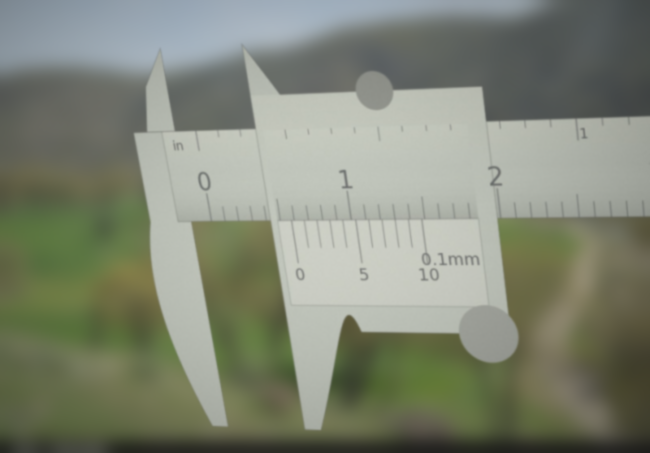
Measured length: 5.8 mm
